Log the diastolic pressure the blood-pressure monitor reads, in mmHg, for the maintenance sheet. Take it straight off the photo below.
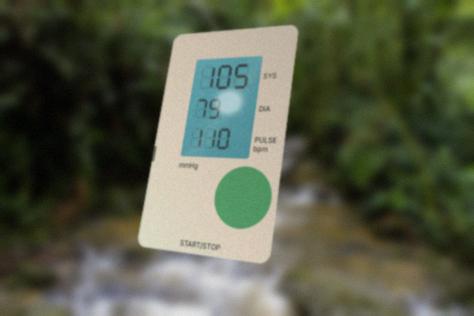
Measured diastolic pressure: 79 mmHg
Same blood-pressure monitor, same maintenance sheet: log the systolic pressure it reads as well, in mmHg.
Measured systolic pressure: 105 mmHg
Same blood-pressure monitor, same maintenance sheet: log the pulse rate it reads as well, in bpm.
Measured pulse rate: 110 bpm
